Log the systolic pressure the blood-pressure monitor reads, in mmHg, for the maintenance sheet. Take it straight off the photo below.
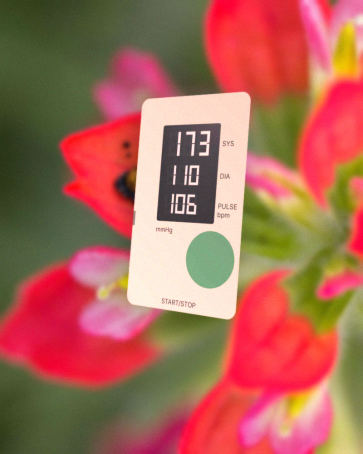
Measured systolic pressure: 173 mmHg
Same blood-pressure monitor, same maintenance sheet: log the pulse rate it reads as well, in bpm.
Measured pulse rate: 106 bpm
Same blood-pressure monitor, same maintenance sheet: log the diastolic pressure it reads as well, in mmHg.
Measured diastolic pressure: 110 mmHg
